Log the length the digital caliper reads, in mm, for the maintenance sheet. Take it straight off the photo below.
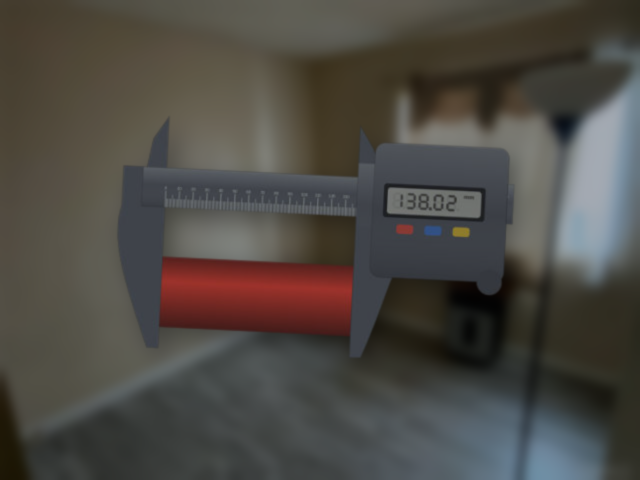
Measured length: 138.02 mm
